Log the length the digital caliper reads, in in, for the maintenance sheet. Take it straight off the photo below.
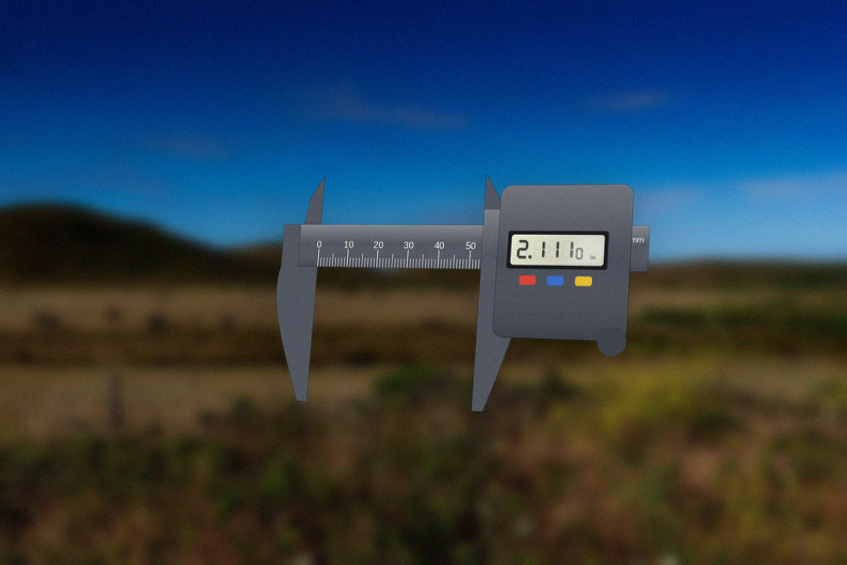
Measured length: 2.1110 in
